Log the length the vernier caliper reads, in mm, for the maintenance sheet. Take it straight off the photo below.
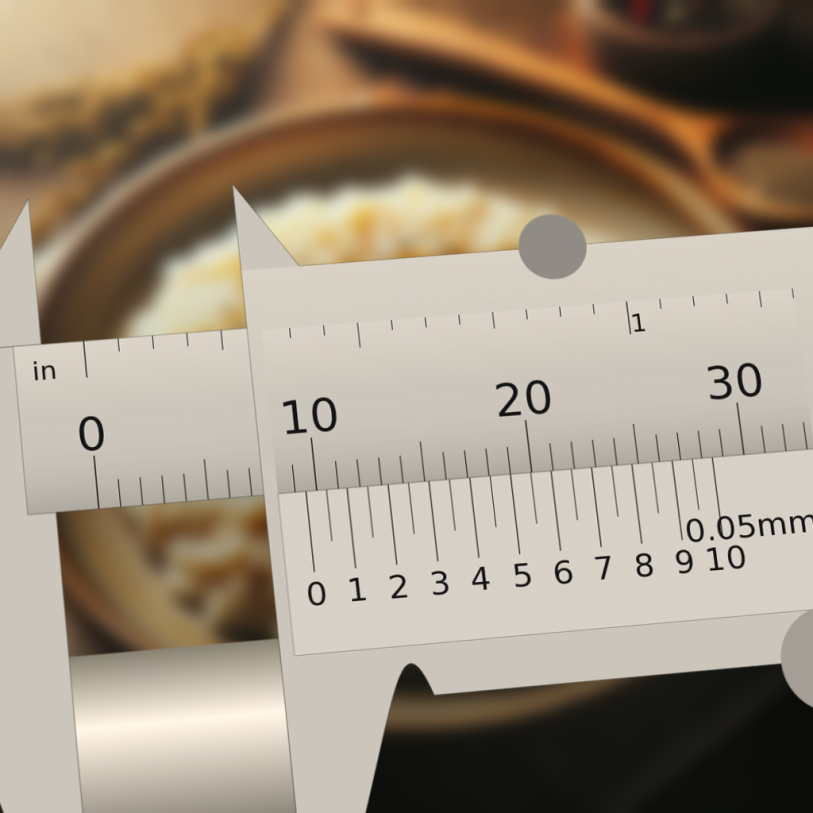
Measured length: 9.50 mm
